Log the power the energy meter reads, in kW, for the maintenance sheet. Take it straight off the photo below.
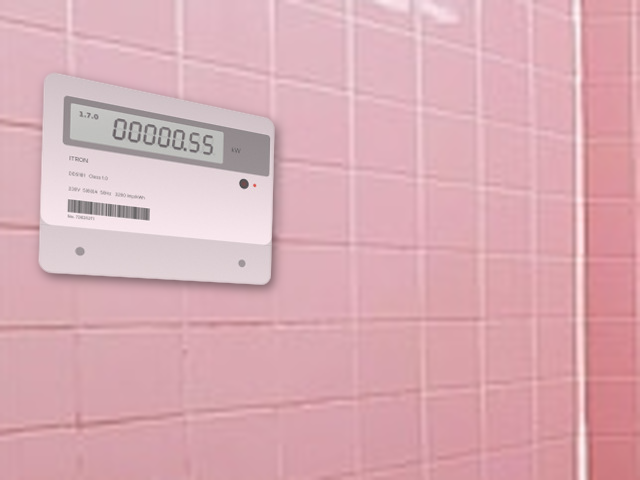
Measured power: 0.55 kW
